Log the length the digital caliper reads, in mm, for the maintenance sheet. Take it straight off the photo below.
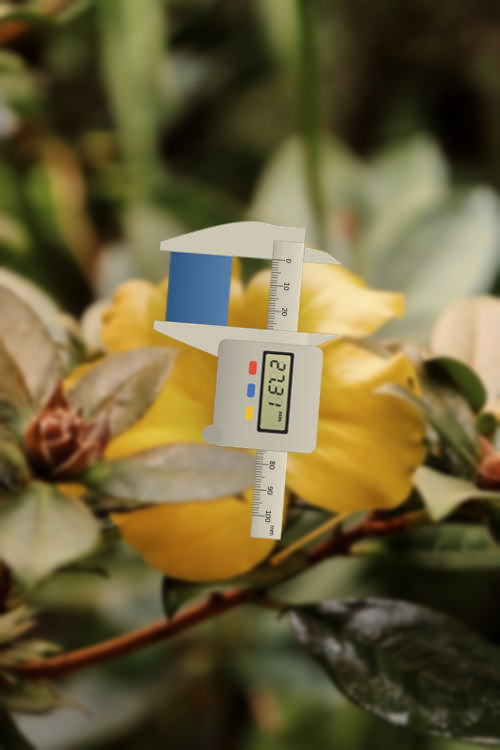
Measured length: 27.31 mm
